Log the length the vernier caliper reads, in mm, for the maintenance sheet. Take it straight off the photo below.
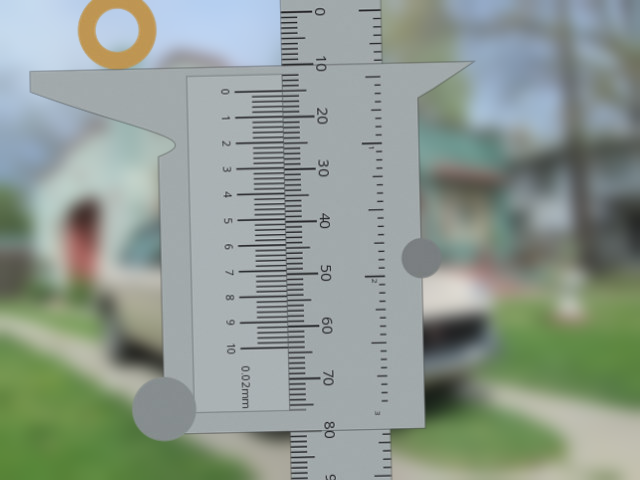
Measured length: 15.0 mm
